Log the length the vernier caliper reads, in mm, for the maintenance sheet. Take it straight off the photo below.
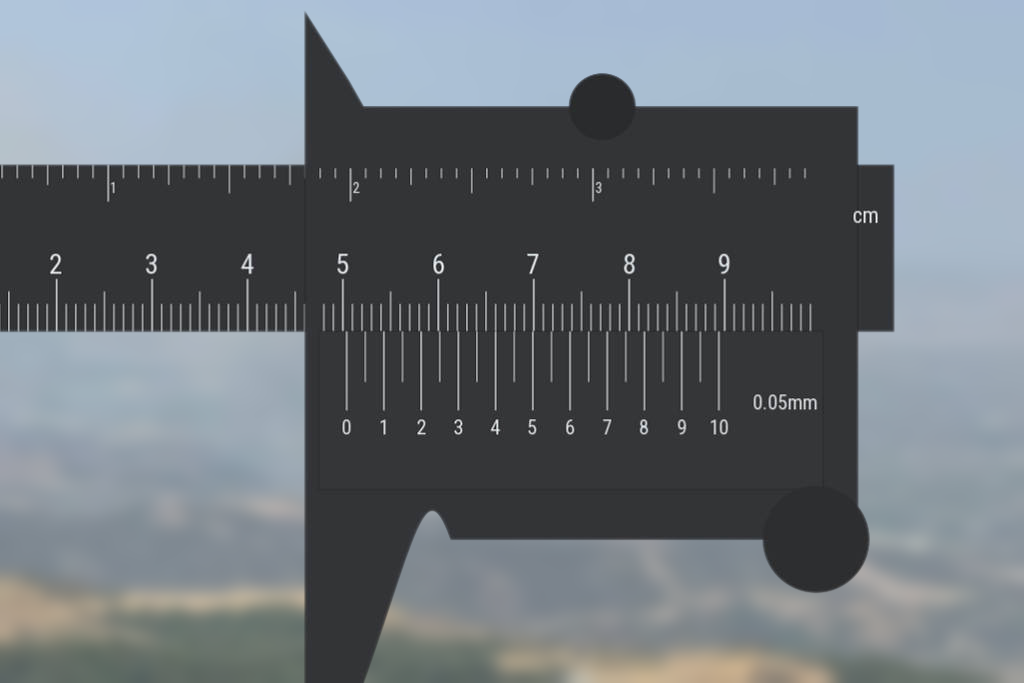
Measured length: 50.4 mm
